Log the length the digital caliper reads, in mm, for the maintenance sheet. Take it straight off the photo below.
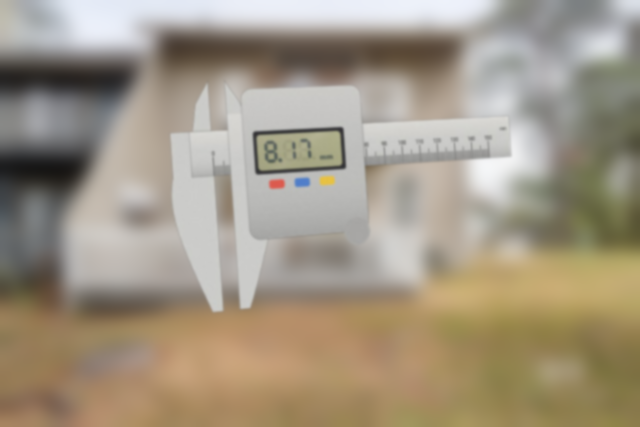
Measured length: 8.17 mm
